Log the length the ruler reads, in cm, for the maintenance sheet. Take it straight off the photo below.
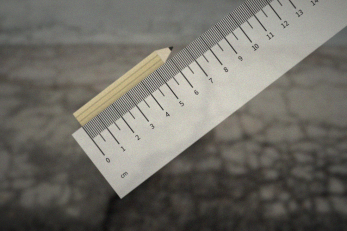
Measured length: 6.5 cm
